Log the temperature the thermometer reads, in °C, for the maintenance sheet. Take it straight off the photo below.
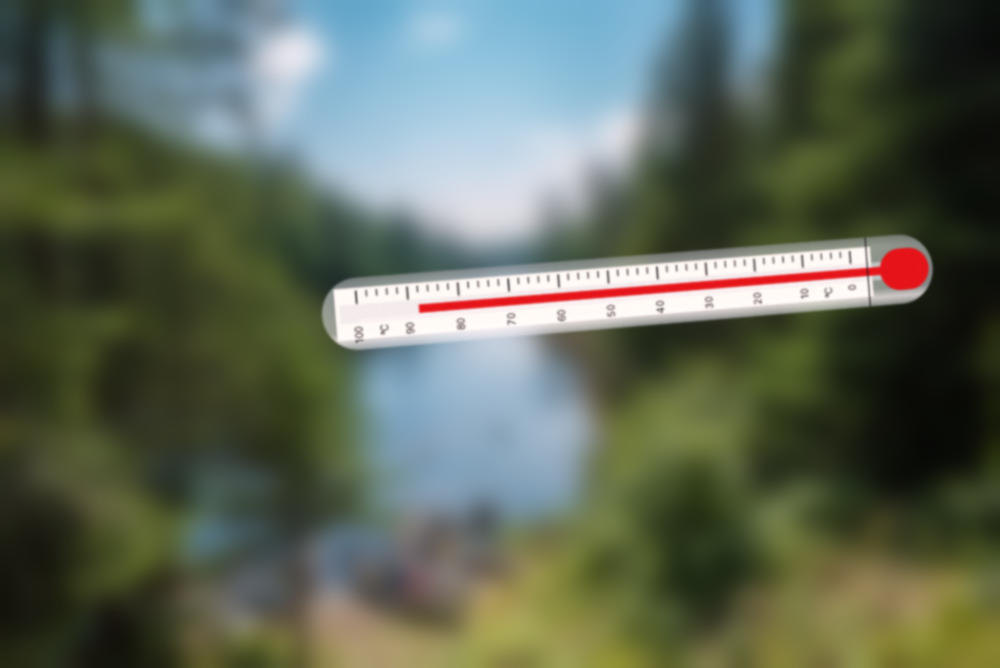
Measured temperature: 88 °C
